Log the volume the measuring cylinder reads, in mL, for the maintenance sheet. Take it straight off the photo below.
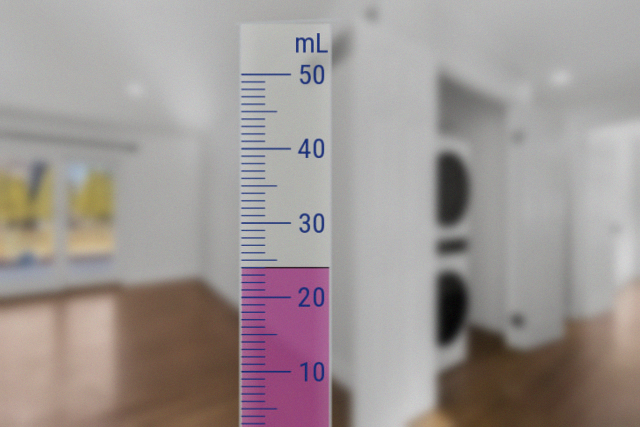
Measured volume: 24 mL
